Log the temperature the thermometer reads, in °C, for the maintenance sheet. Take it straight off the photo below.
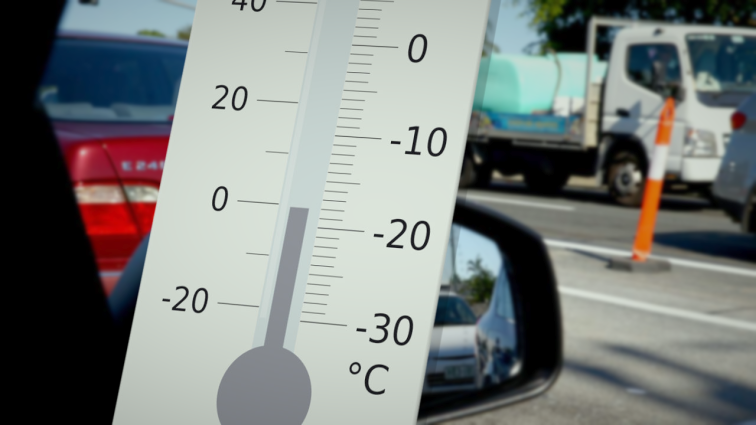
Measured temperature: -18 °C
